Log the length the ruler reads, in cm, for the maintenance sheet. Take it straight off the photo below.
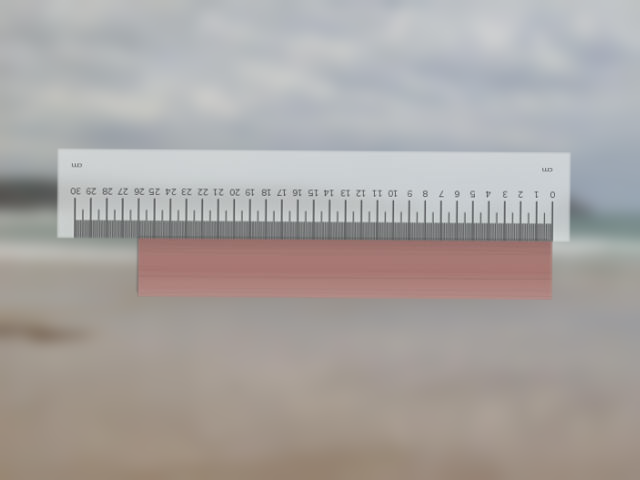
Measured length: 26 cm
